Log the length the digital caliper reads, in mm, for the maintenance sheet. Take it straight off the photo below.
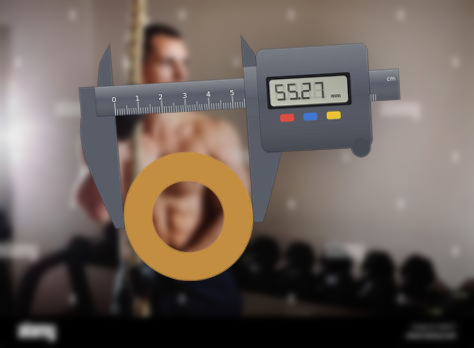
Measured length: 55.27 mm
